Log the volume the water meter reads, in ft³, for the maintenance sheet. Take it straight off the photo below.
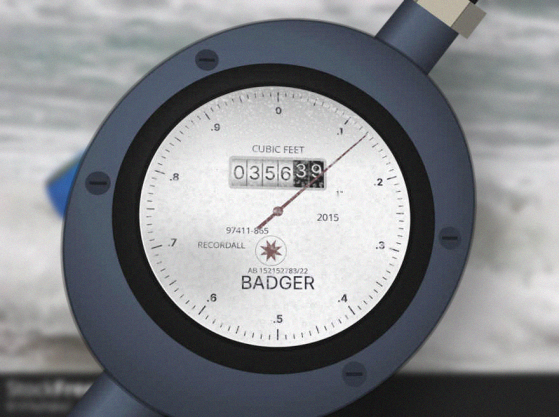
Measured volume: 35639.13 ft³
